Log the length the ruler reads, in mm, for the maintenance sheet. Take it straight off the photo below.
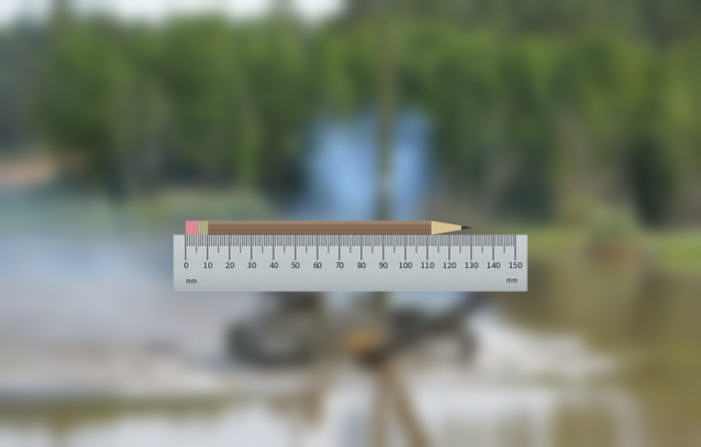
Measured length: 130 mm
